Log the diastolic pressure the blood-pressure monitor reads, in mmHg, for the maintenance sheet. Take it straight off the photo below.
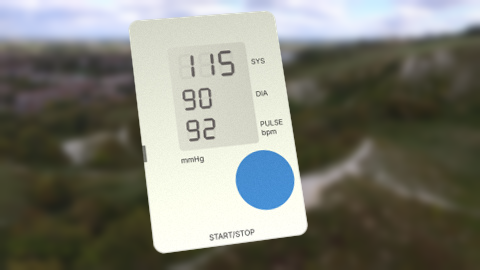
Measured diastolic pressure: 90 mmHg
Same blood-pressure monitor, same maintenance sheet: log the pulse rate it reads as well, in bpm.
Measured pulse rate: 92 bpm
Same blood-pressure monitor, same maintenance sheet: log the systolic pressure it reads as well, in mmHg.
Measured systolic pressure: 115 mmHg
